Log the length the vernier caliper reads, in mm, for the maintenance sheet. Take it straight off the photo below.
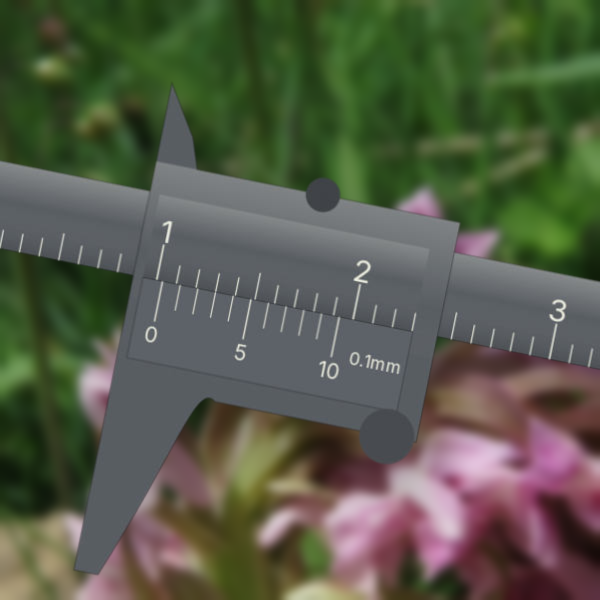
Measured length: 10.3 mm
